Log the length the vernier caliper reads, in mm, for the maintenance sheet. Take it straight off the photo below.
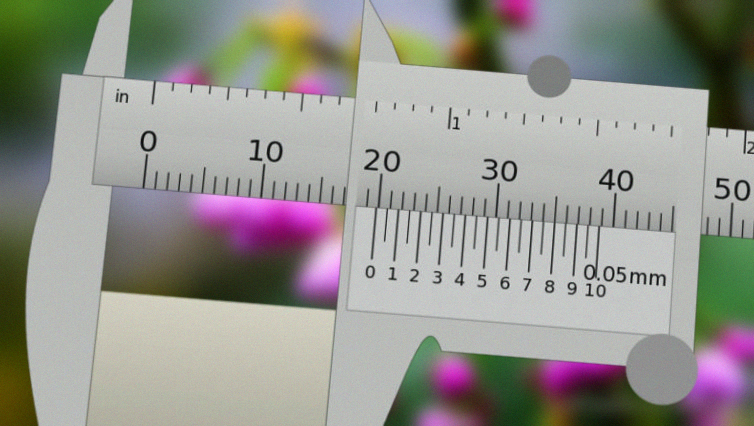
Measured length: 19.8 mm
